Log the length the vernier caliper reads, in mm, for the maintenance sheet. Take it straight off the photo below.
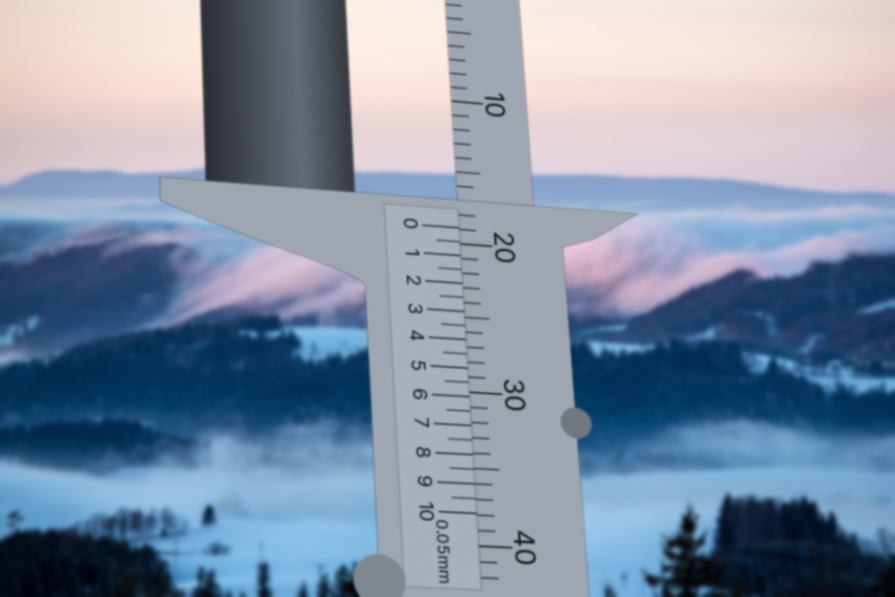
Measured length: 18.9 mm
